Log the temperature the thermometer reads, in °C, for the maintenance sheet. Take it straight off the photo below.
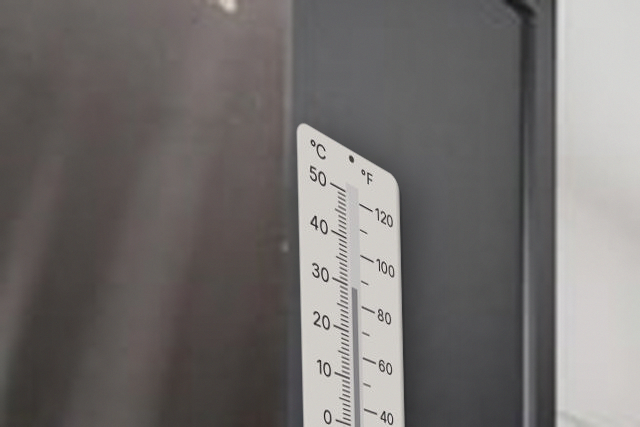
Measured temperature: 30 °C
